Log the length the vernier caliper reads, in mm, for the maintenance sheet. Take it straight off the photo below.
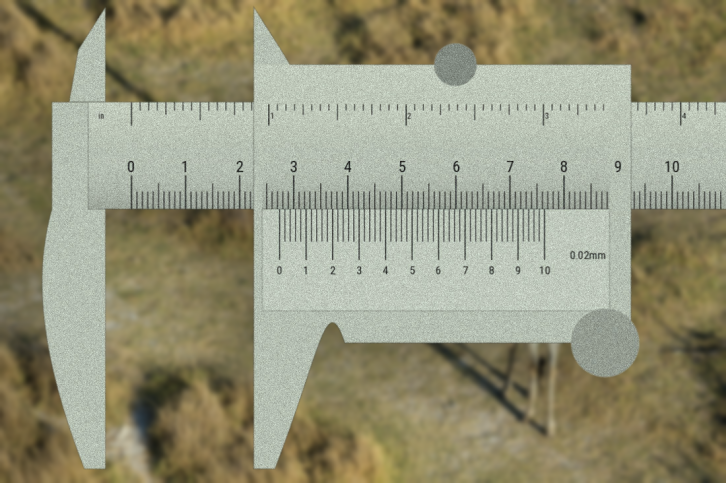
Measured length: 27.4 mm
